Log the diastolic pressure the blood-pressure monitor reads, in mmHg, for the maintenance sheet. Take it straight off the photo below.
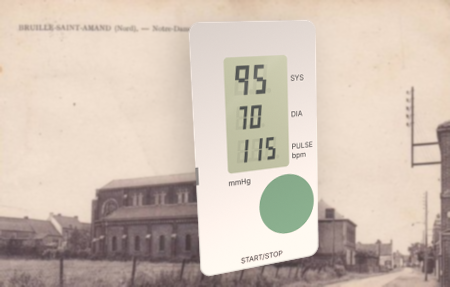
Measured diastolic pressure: 70 mmHg
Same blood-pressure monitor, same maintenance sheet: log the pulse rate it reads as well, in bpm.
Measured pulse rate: 115 bpm
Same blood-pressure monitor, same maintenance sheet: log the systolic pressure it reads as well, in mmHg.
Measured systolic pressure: 95 mmHg
